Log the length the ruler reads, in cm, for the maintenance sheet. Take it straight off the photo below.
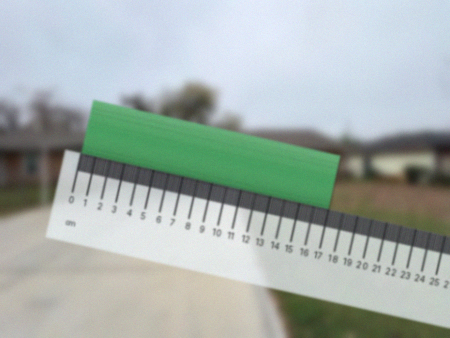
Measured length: 17 cm
